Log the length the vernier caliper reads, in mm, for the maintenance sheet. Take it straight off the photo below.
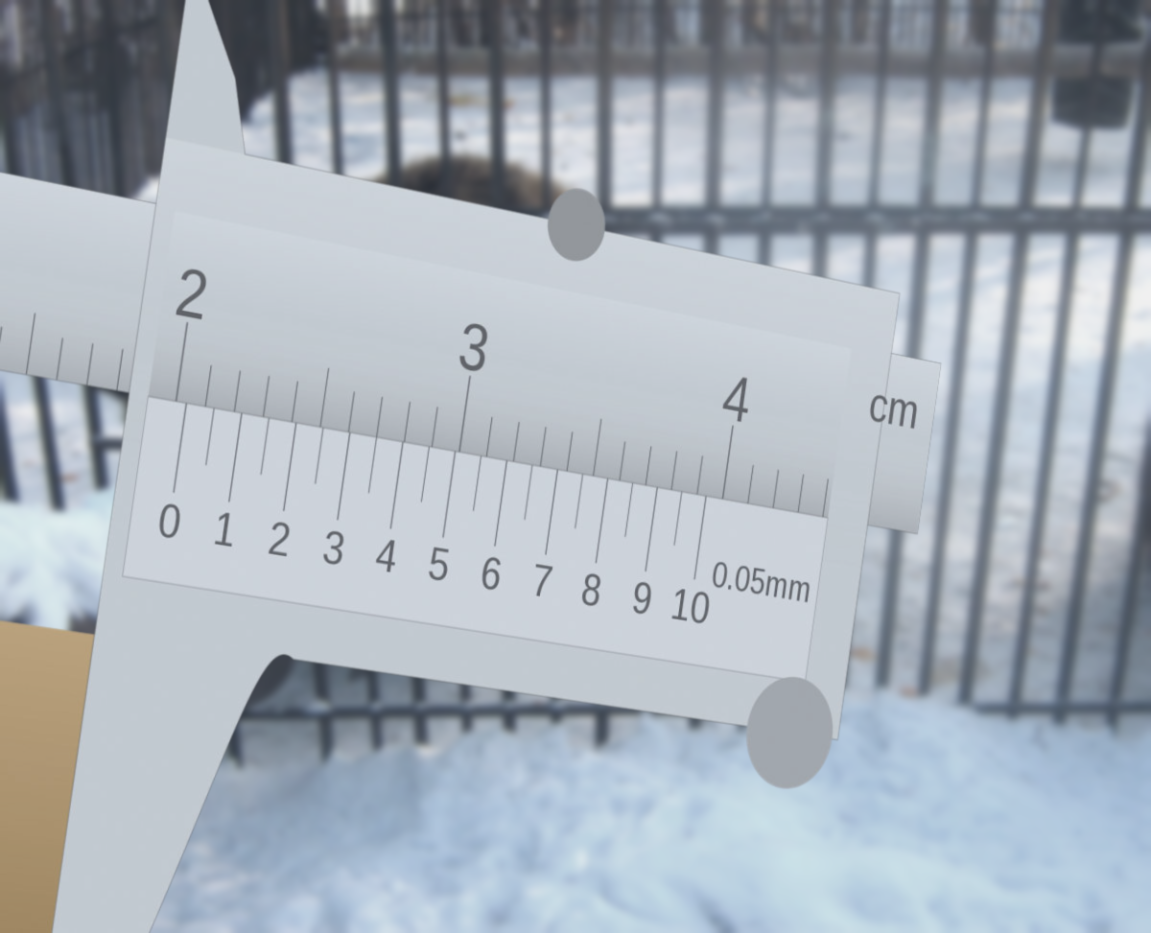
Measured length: 20.35 mm
